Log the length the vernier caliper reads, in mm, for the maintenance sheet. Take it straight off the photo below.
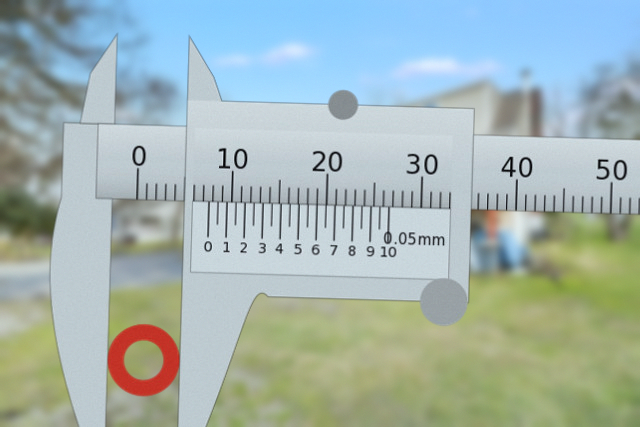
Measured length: 7.6 mm
